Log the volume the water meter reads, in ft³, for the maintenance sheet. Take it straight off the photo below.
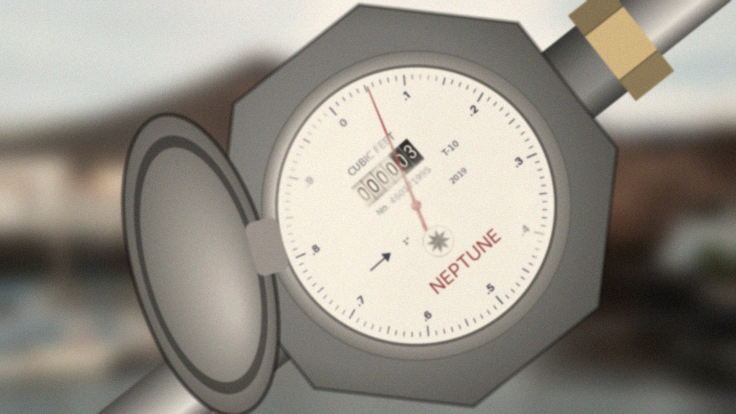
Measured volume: 3.05 ft³
